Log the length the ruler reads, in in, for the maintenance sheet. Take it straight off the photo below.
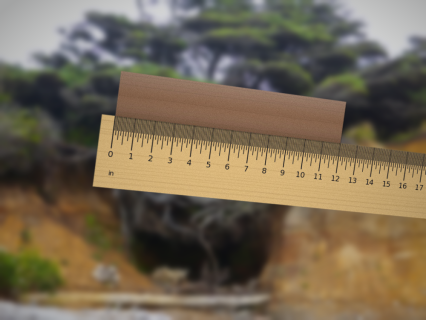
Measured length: 12 in
